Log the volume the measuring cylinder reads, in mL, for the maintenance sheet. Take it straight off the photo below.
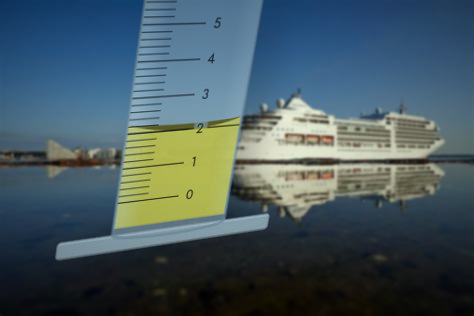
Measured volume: 2 mL
